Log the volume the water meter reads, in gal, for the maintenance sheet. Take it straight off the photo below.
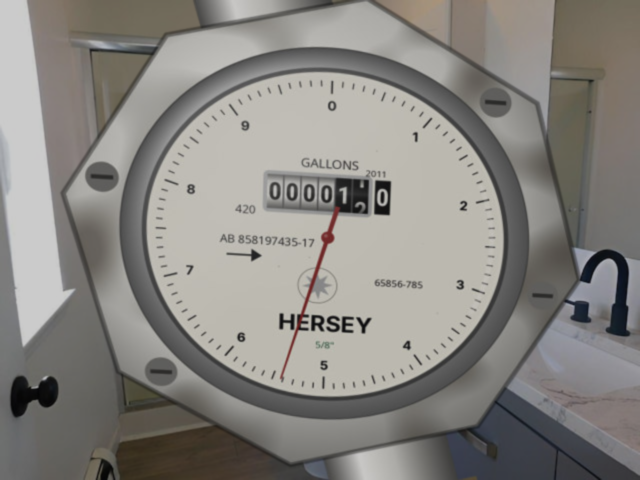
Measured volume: 115.4 gal
